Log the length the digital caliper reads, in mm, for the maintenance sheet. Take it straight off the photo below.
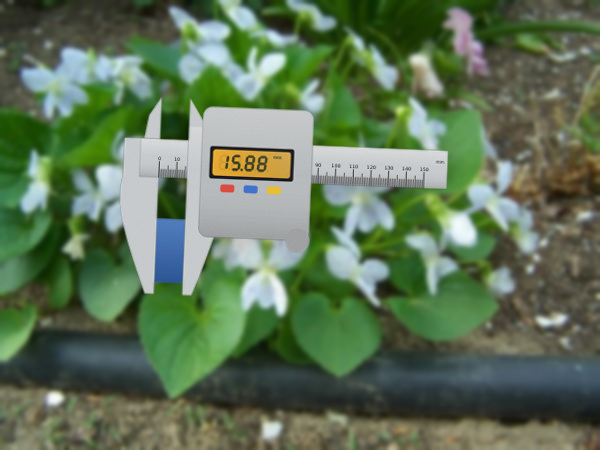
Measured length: 15.88 mm
